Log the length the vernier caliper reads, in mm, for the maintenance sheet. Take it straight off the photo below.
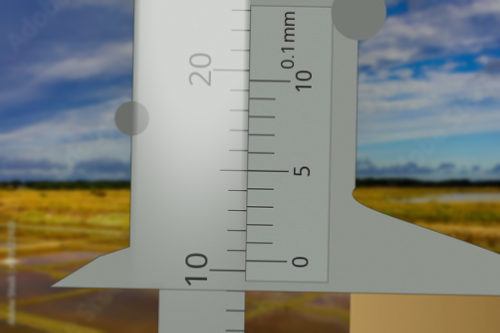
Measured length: 10.5 mm
